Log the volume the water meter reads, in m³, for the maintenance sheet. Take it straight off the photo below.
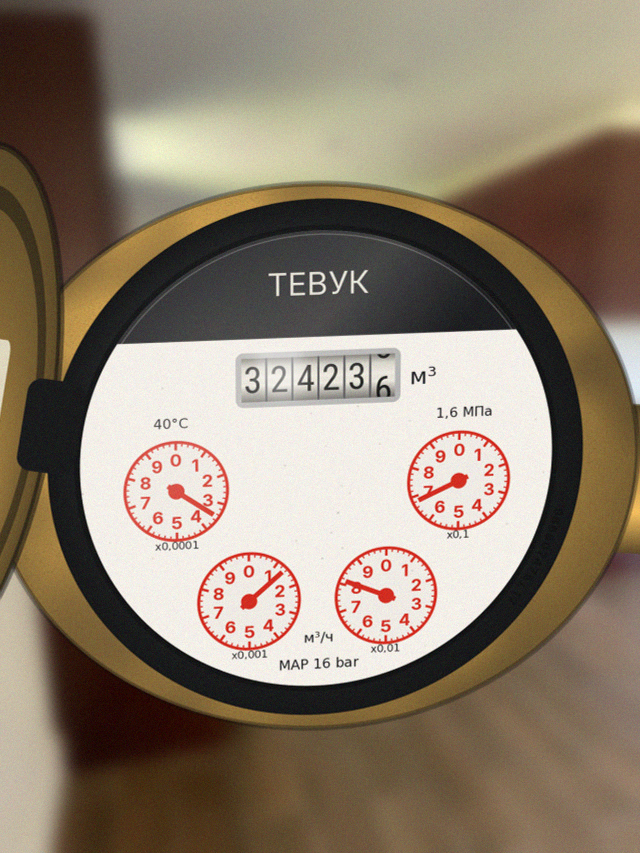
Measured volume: 324235.6813 m³
